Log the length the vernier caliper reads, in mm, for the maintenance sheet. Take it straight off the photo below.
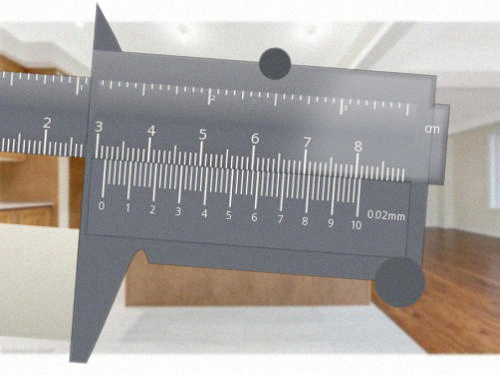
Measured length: 31.8 mm
